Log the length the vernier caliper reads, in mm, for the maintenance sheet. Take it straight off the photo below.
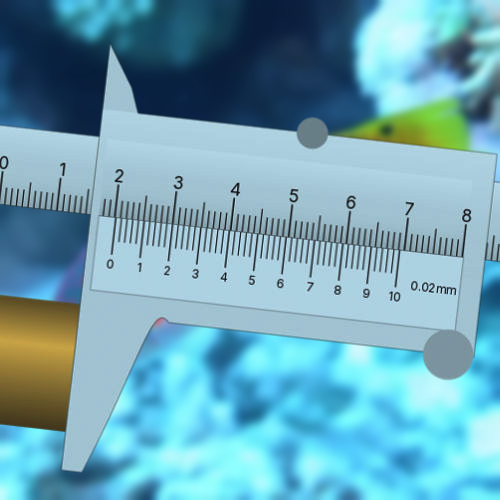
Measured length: 20.2 mm
